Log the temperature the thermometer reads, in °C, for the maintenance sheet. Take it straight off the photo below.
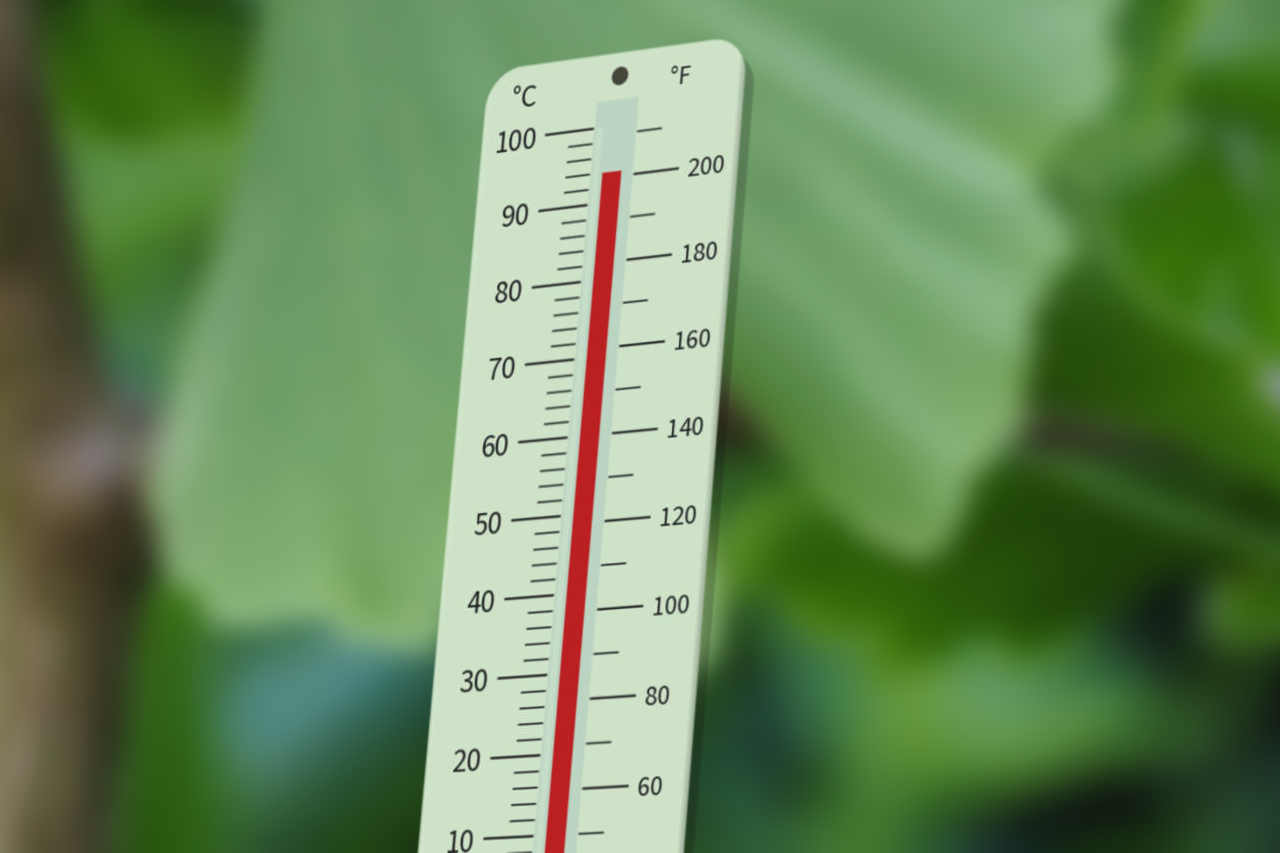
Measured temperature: 94 °C
